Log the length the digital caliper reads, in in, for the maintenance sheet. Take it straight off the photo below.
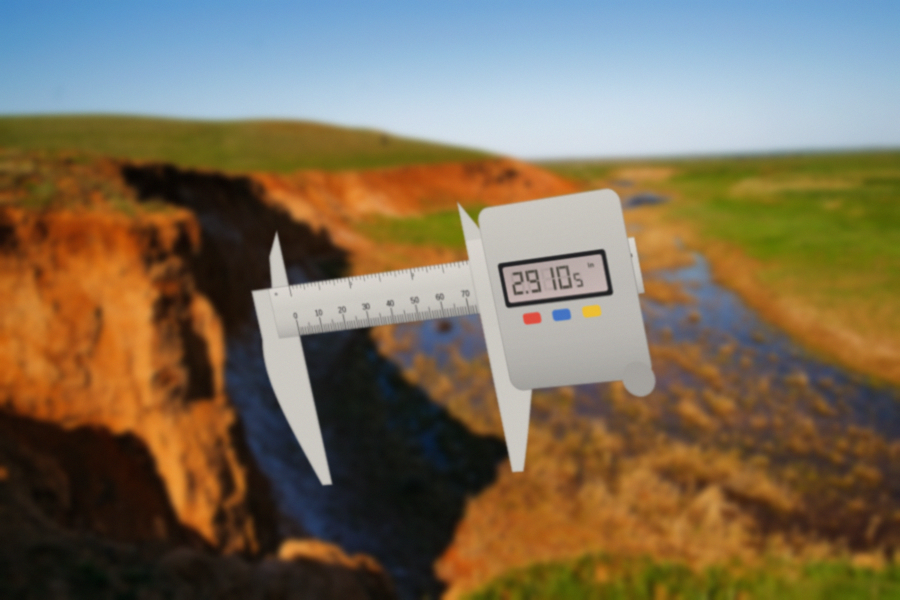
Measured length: 2.9105 in
